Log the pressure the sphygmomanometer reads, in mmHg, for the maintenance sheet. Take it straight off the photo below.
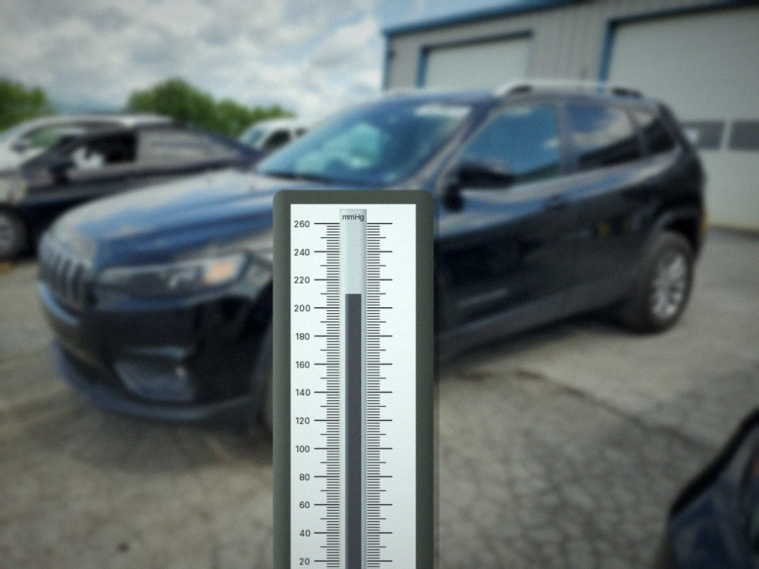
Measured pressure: 210 mmHg
